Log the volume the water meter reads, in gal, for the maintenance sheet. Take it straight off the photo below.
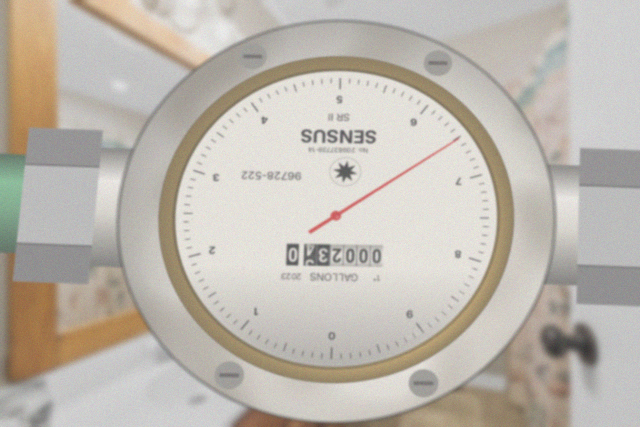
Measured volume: 2336.5 gal
